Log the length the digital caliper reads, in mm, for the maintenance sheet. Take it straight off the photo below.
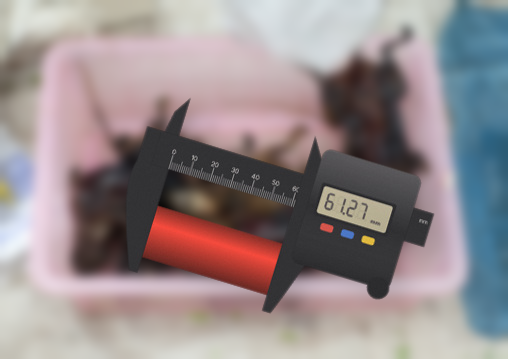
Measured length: 61.27 mm
